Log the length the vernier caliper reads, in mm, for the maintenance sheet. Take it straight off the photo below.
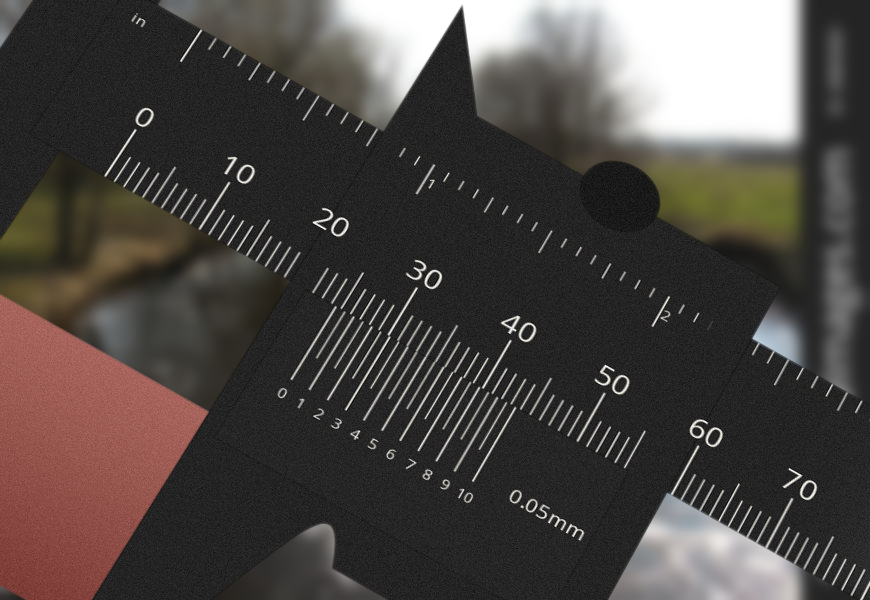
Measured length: 24.5 mm
